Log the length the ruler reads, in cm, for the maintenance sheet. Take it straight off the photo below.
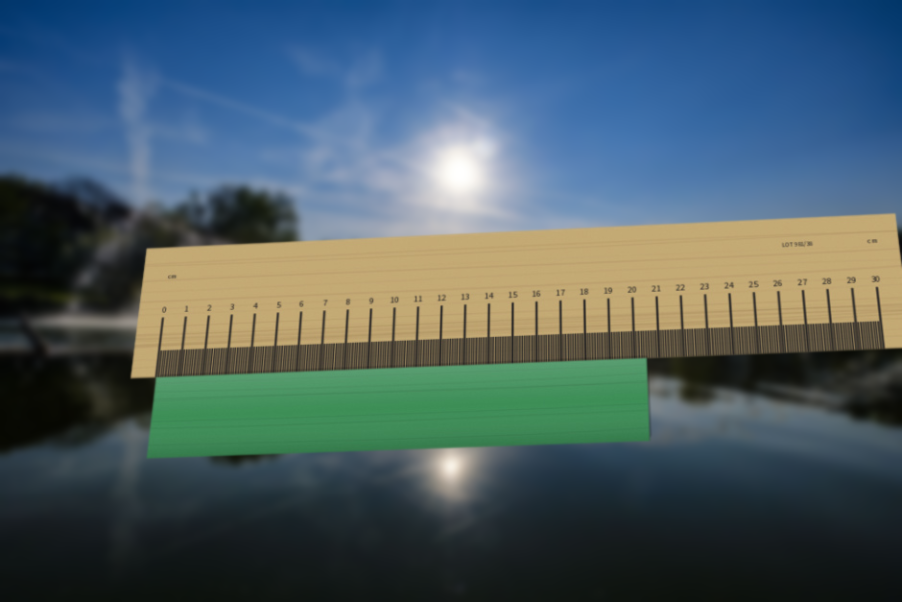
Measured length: 20.5 cm
